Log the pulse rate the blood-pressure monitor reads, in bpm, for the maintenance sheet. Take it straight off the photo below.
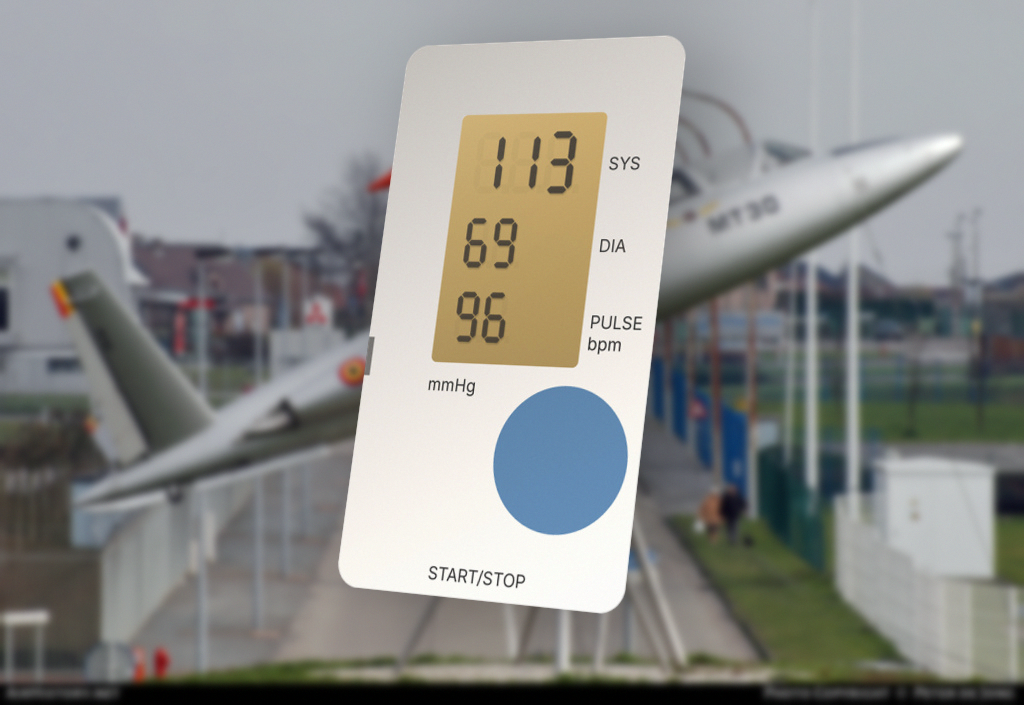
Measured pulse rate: 96 bpm
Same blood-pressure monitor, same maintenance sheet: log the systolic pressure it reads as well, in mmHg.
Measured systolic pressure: 113 mmHg
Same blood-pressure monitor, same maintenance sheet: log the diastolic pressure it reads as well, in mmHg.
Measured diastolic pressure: 69 mmHg
